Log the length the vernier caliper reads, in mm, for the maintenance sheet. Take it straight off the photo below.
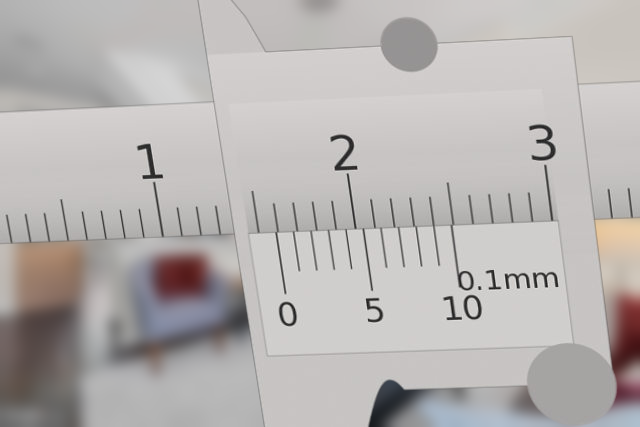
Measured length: 15.9 mm
